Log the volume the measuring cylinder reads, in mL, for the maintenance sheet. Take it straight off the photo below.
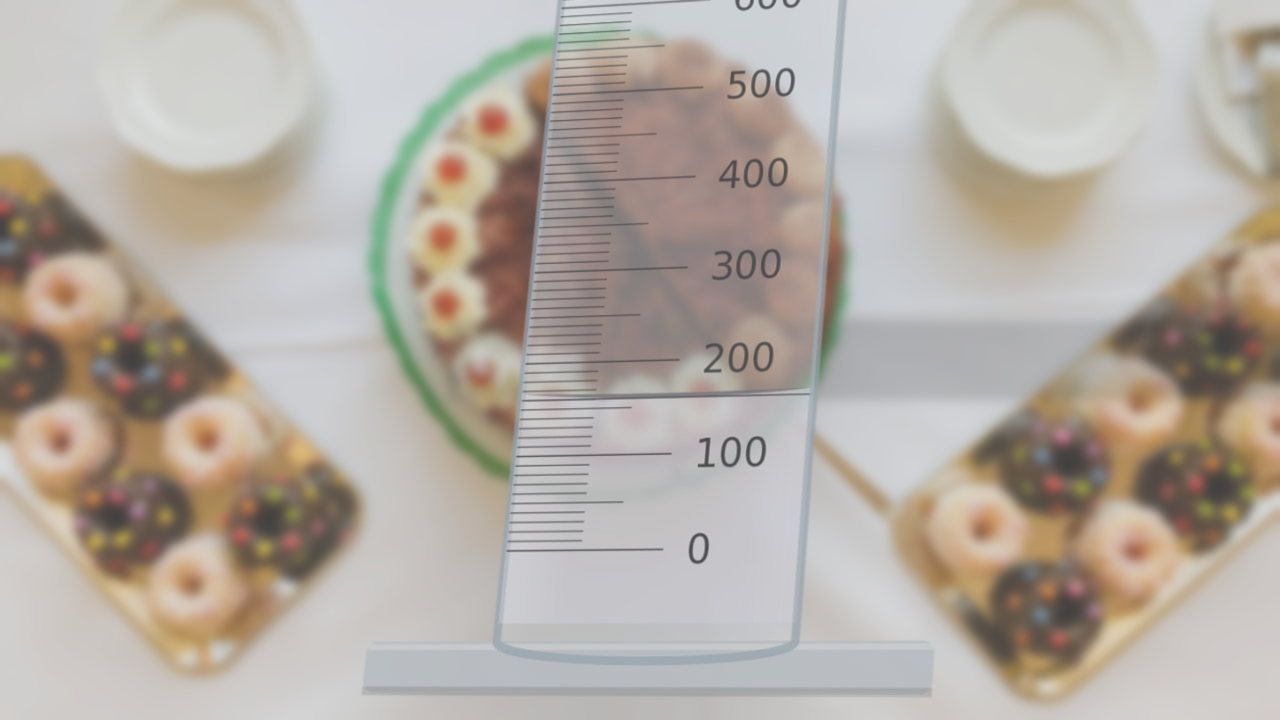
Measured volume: 160 mL
